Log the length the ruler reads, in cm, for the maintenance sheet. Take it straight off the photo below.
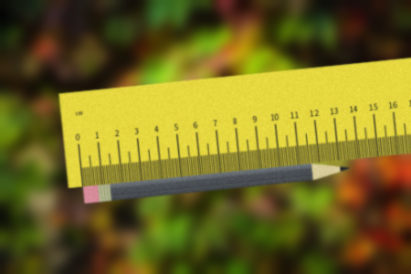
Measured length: 13.5 cm
